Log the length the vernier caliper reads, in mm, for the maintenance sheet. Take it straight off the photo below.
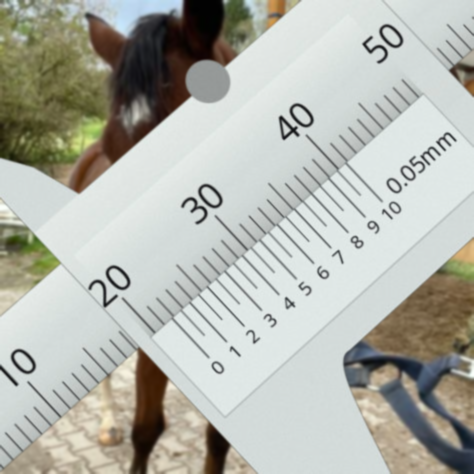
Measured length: 21.8 mm
